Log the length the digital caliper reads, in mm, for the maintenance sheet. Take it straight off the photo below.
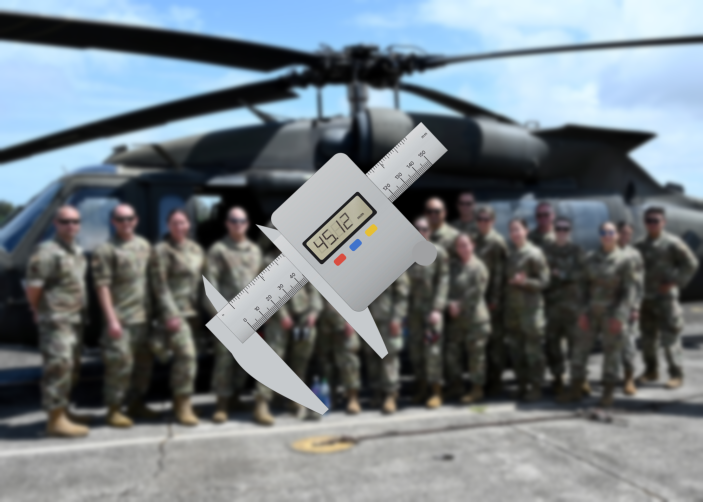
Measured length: 45.12 mm
